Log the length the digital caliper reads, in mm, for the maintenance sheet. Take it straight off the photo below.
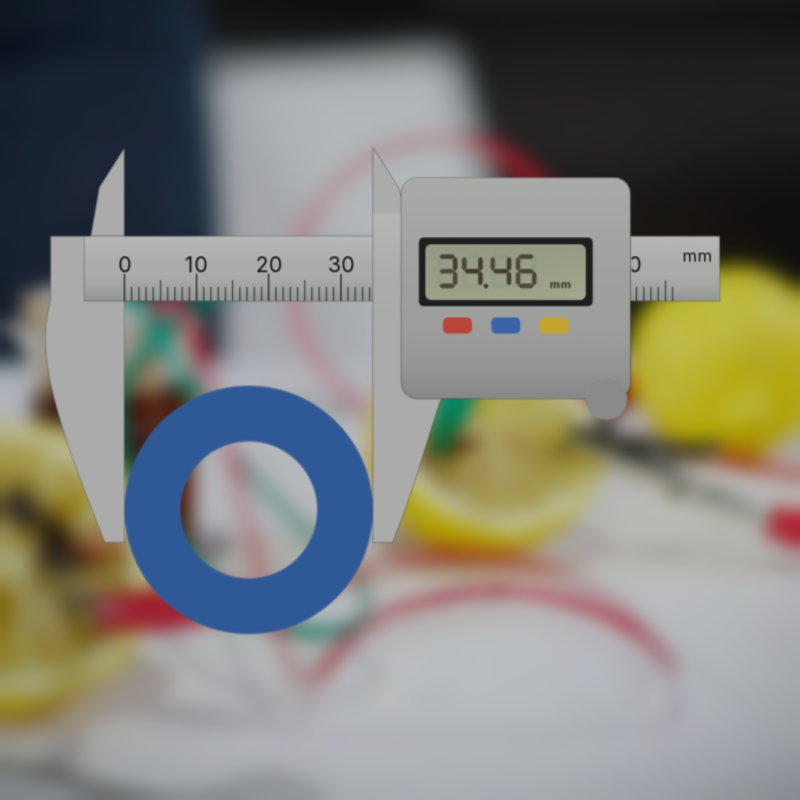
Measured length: 34.46 mm
